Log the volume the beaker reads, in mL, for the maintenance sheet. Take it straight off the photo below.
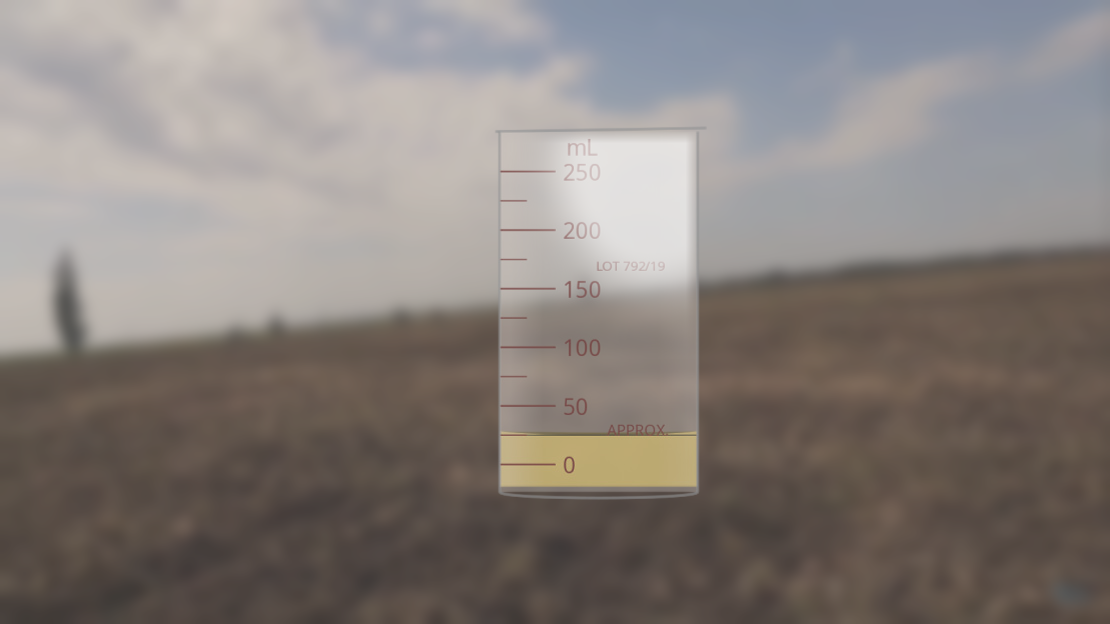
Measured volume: 25 mL
